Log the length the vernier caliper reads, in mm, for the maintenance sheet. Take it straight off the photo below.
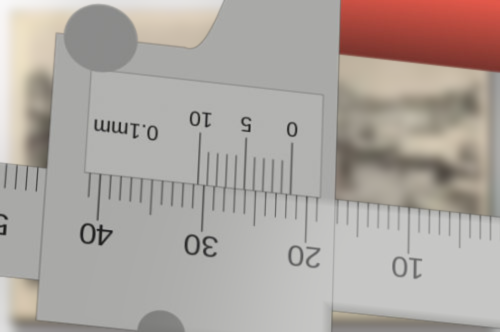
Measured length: 21.6 mm
